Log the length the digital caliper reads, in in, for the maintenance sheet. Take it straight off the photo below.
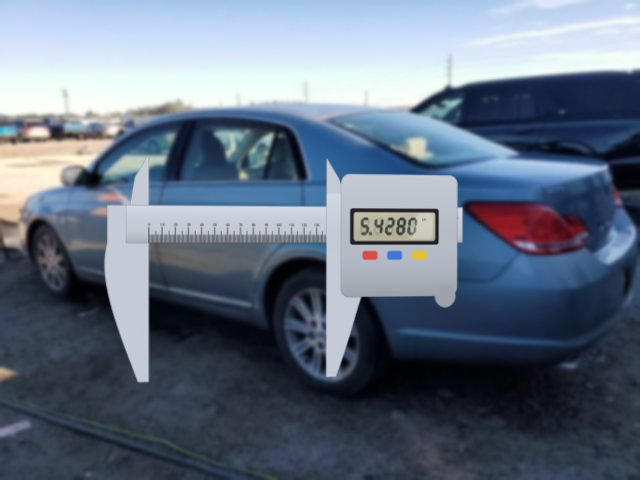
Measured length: 5.4280 in
